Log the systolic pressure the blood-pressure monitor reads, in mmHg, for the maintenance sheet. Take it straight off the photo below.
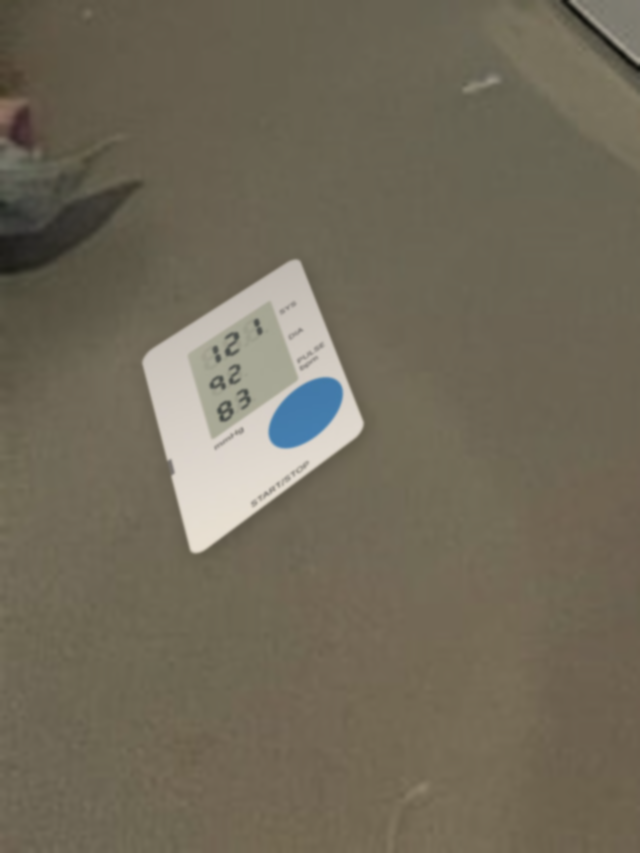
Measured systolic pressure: 121 mmHg
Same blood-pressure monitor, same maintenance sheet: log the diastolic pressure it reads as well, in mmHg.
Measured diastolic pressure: 92 mmHg
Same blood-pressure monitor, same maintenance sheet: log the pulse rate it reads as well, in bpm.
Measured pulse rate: 83 bpm
